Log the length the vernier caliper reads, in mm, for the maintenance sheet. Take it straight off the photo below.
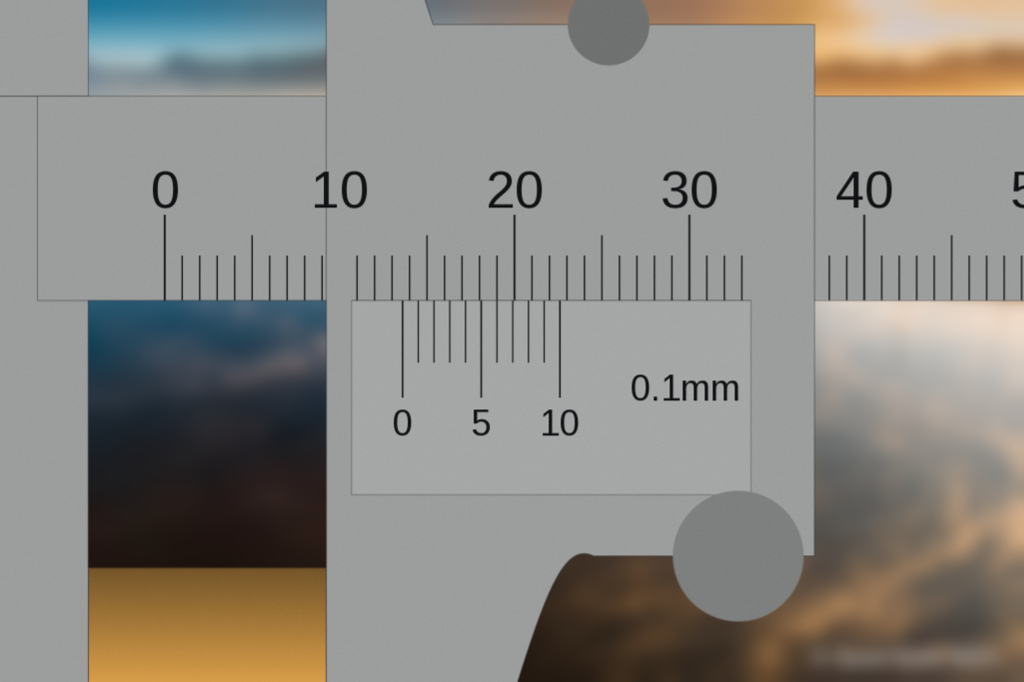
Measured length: 13.6 mm
